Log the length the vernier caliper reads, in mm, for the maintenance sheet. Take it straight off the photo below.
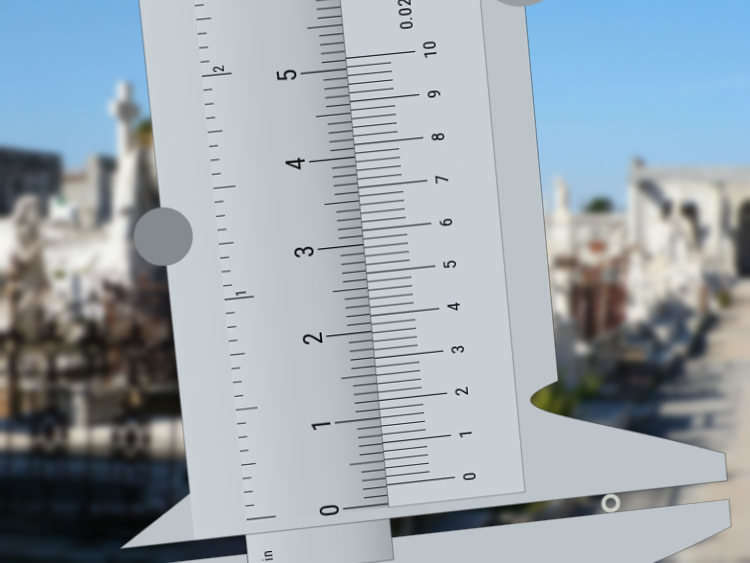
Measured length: 2.2 mm
